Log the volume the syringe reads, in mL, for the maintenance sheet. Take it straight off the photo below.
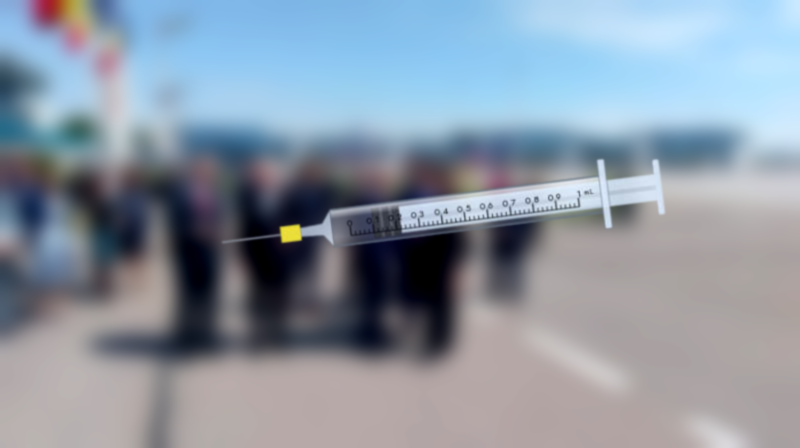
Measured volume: 0.1 mL
